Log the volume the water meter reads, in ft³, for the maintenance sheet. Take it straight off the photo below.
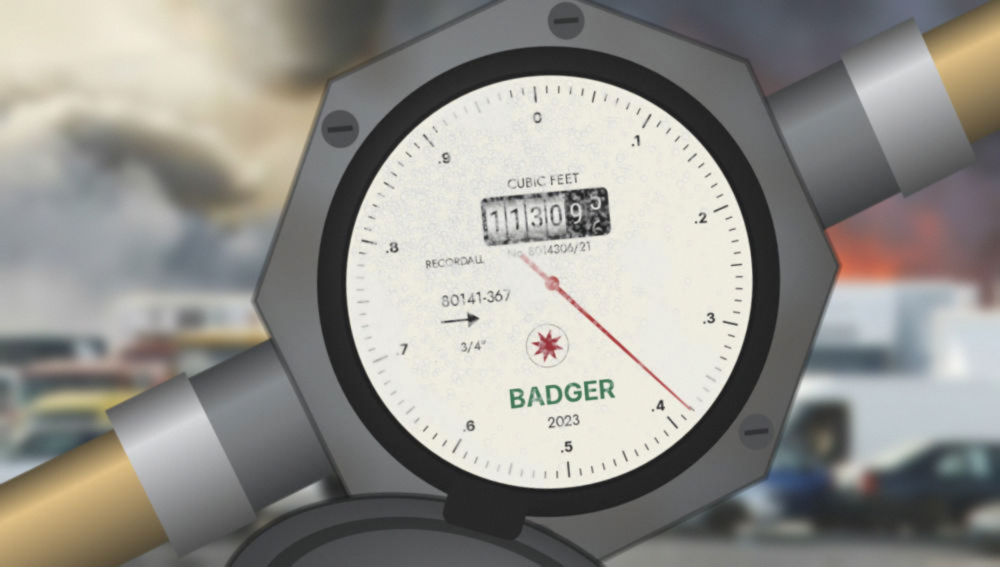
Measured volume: 113095.38 ft³
